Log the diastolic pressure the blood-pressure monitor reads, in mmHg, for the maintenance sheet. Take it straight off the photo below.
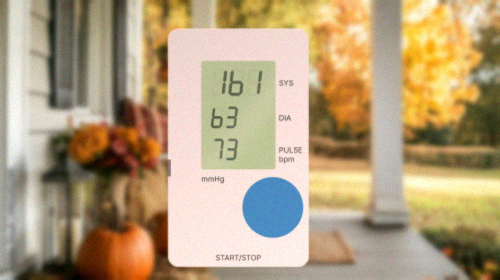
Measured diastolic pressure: 63 mmHg
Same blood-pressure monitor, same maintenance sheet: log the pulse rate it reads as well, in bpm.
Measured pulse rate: 73 bpm
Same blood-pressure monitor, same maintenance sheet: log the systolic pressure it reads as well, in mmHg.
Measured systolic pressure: 161 mmHg
